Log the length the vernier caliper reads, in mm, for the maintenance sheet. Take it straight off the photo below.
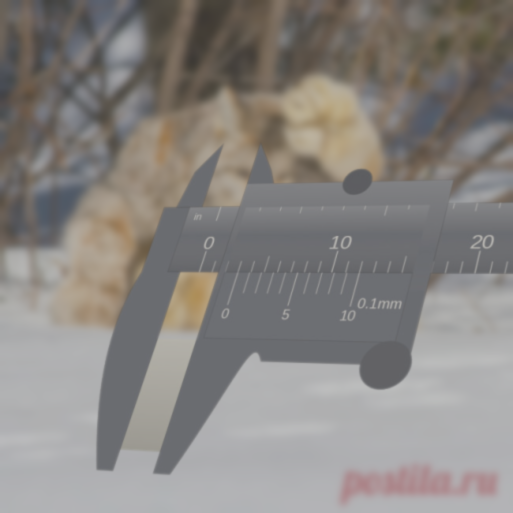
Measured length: 3.0 mm
